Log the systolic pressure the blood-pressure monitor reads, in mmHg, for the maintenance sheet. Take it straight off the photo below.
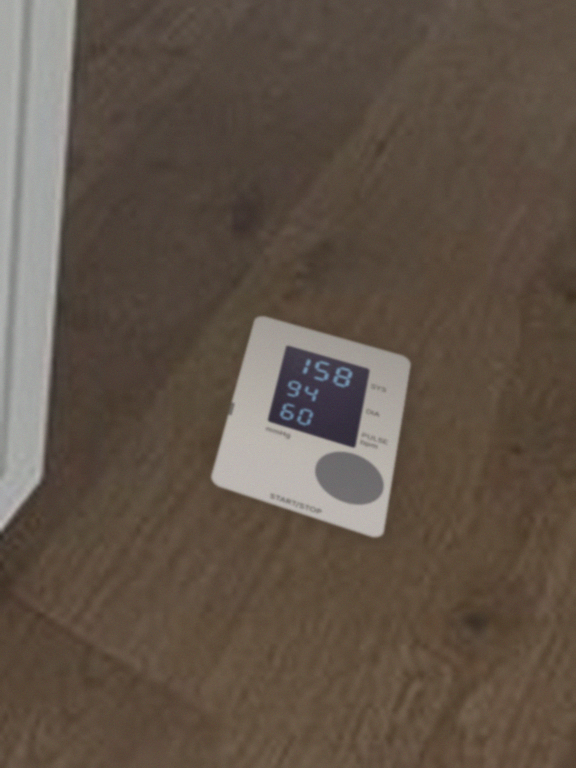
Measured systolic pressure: 158 mmHg
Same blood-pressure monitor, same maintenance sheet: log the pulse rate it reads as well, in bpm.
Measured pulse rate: 60 bpm
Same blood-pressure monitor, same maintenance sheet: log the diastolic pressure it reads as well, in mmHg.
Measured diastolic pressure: 94 mmHg
